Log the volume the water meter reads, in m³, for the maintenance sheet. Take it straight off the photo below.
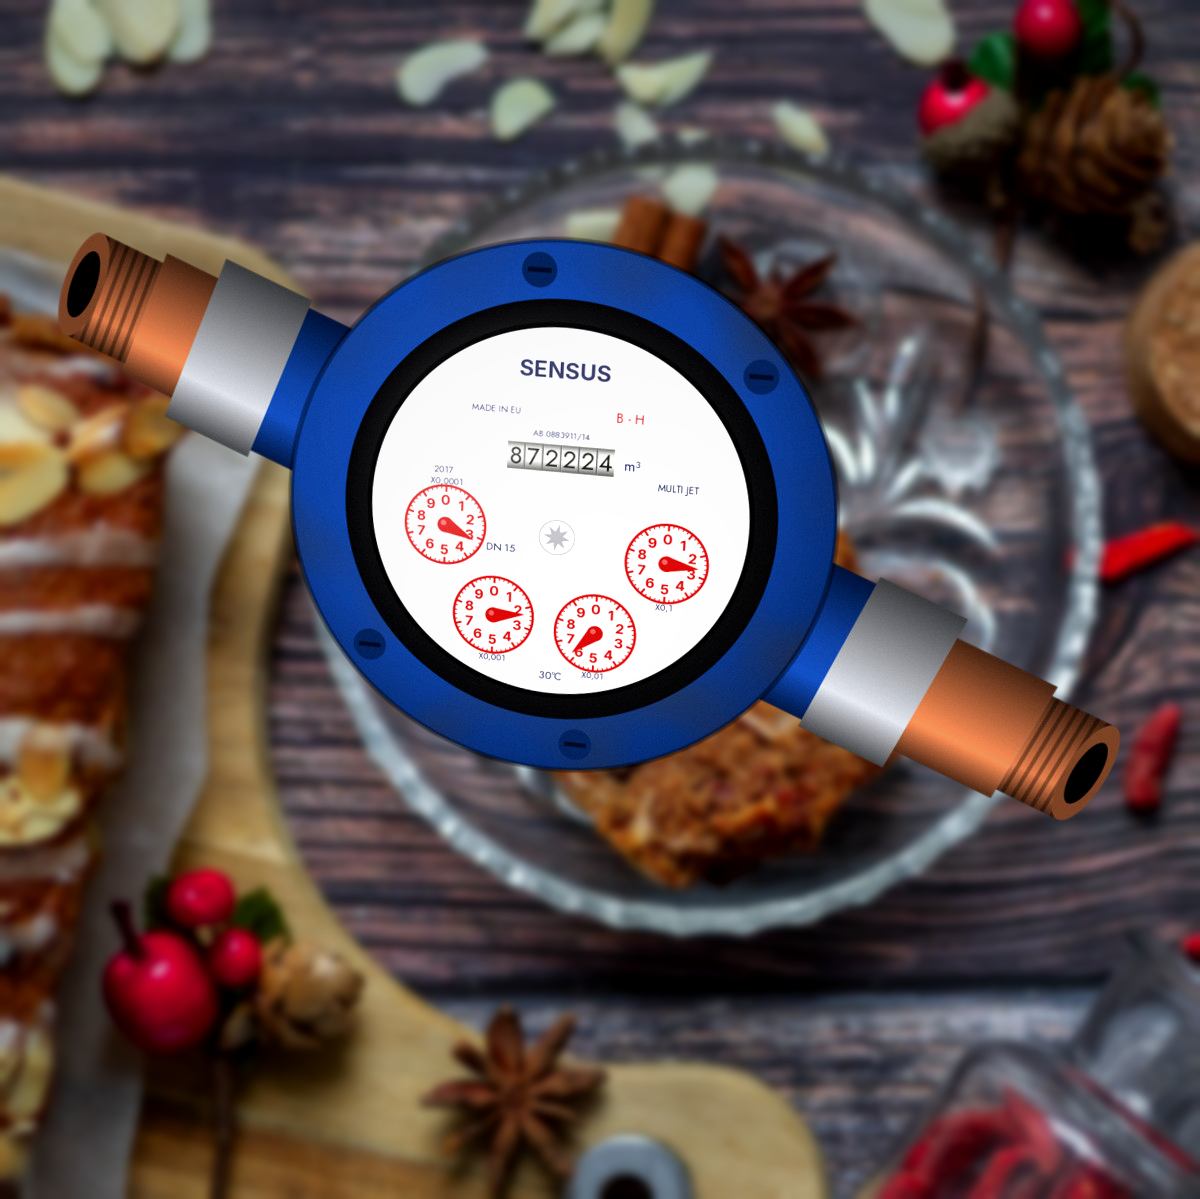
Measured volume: 872224.2623 m³
